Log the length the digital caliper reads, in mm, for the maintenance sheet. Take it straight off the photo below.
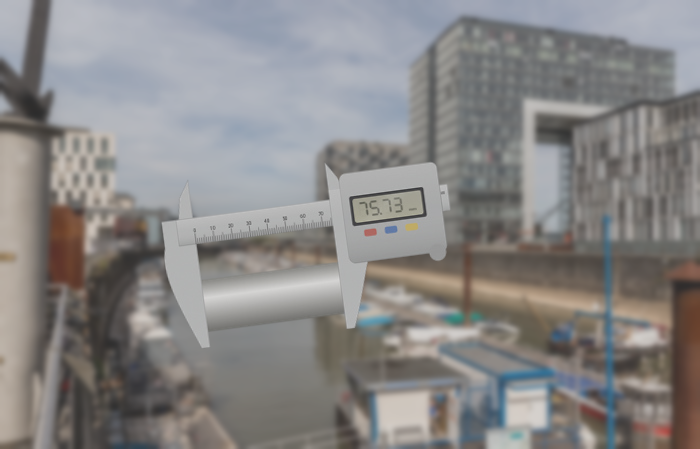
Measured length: 75.73 mm
